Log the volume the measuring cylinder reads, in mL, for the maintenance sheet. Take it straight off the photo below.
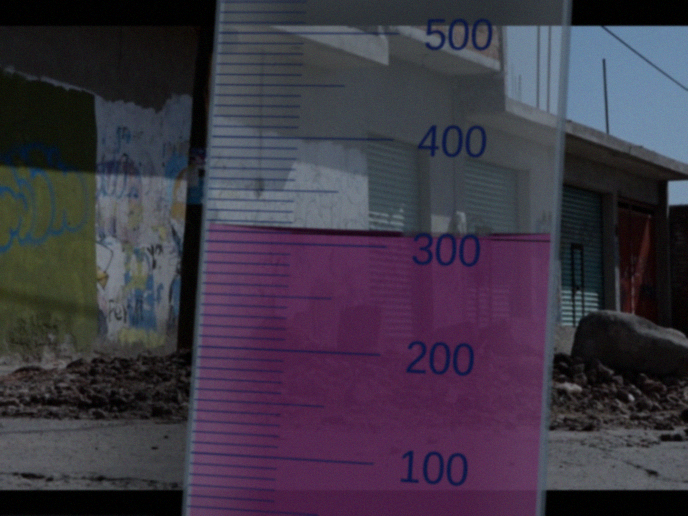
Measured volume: 310 mL
